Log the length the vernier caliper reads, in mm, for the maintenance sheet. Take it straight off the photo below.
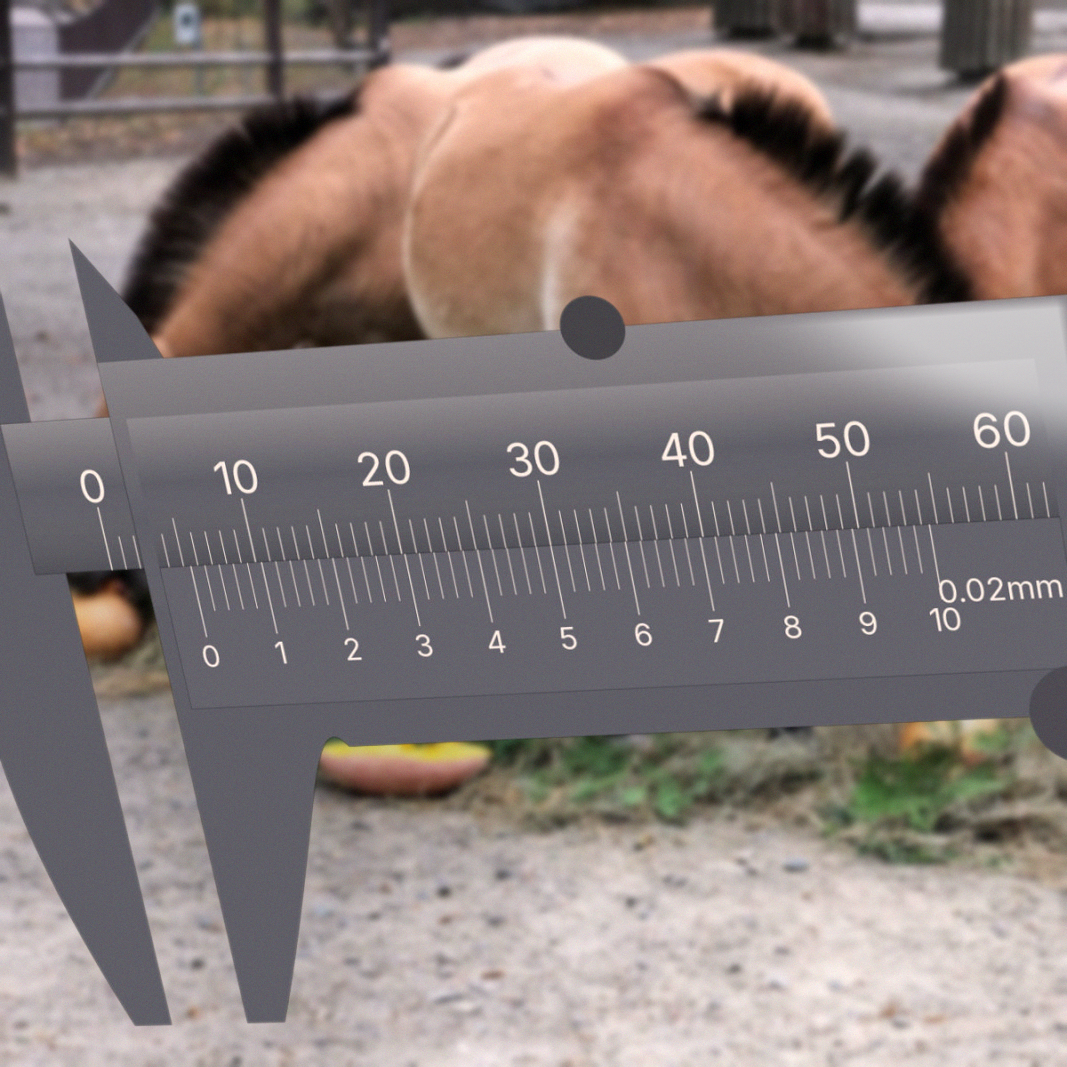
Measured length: 5.5 mm
